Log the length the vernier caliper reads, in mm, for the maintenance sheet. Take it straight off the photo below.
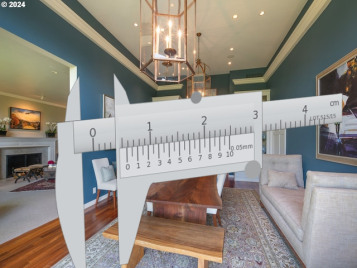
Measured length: 5.8 mm
